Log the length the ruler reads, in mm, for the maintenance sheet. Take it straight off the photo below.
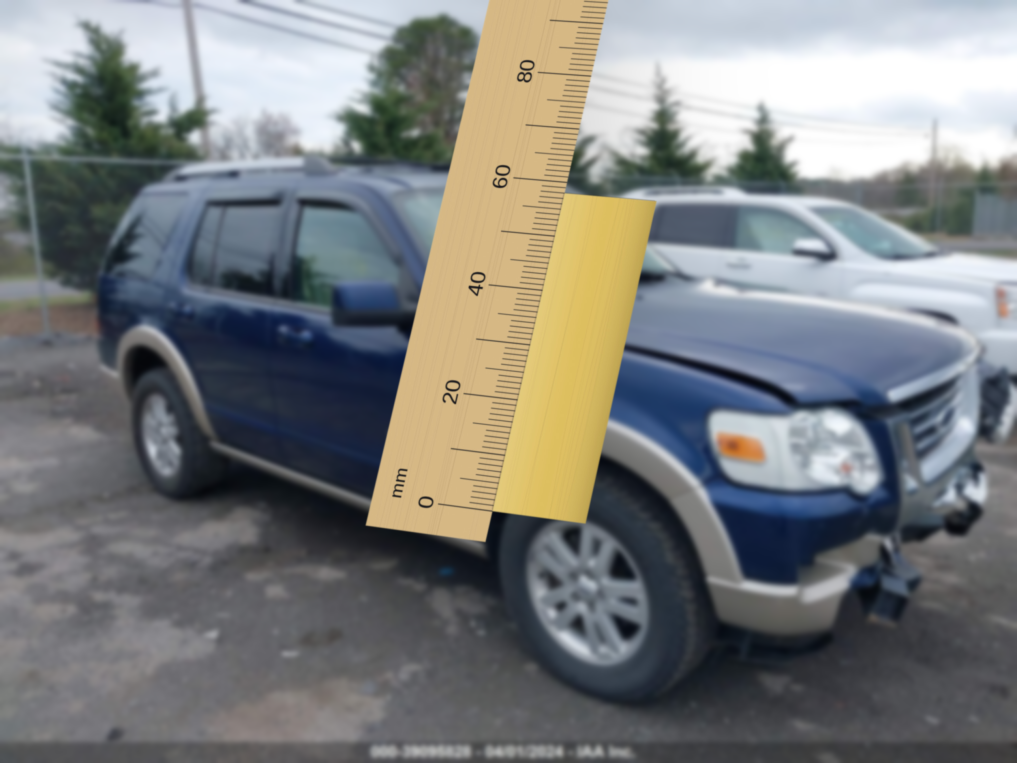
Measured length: 58 mm
